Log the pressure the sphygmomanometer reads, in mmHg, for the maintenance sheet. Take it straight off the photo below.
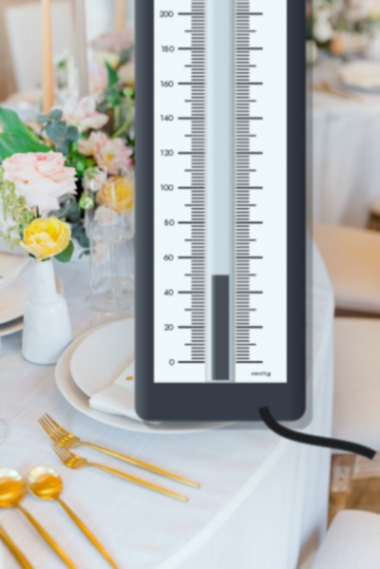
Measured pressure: 50 mmHg
